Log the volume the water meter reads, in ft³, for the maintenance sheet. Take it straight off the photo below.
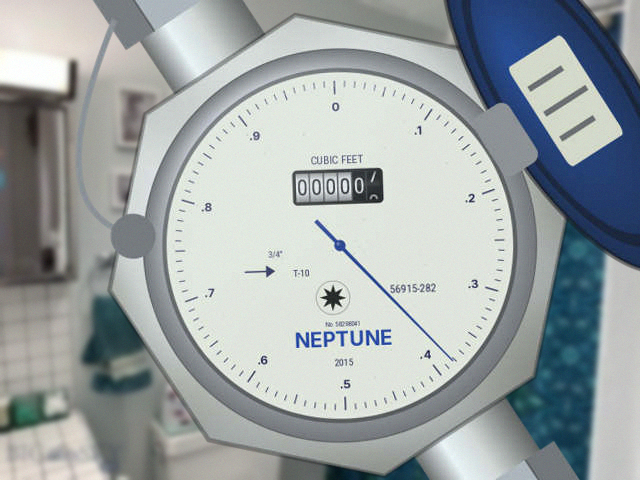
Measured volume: 7.38 ft³
